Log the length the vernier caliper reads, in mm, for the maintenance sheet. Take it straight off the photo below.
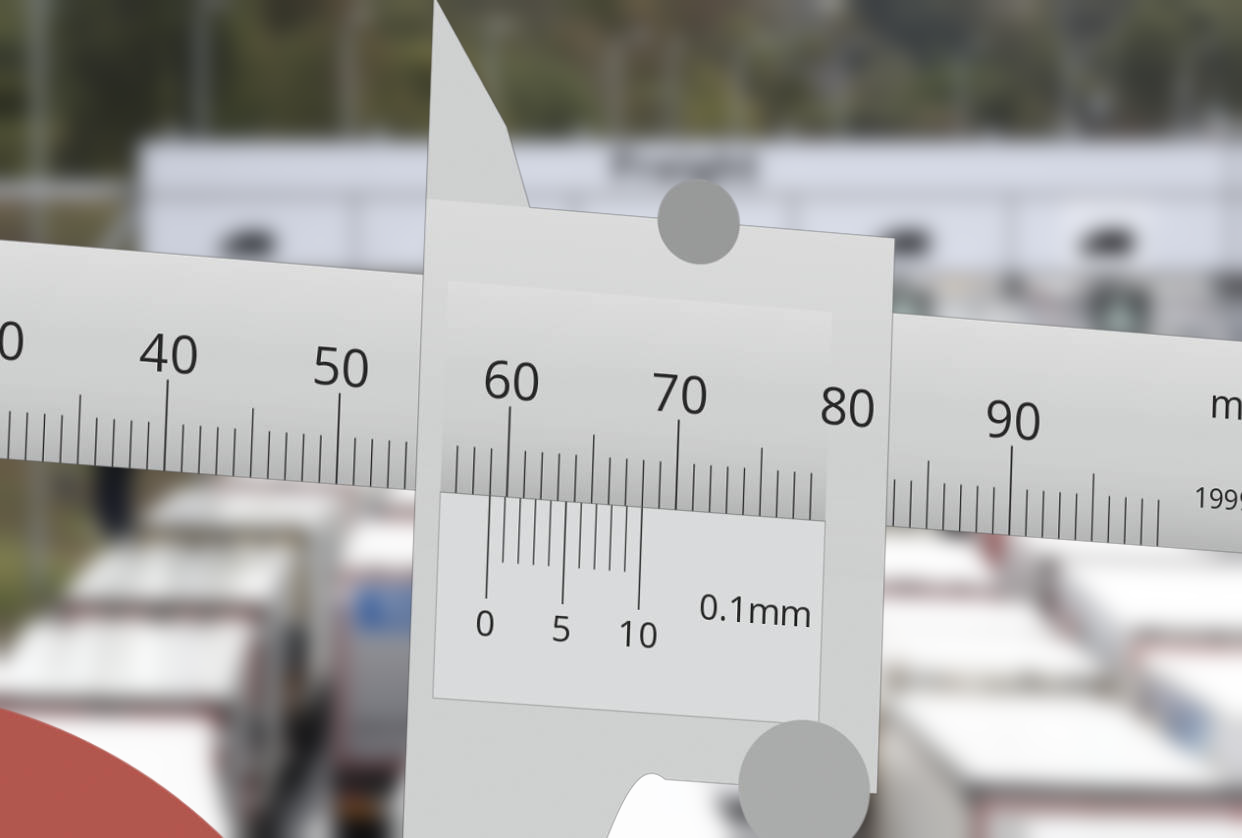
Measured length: 59.0 mm
